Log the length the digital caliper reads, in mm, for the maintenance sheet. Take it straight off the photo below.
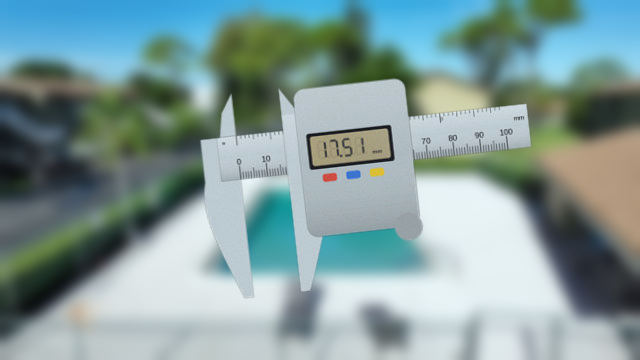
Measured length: 17.51 mm
